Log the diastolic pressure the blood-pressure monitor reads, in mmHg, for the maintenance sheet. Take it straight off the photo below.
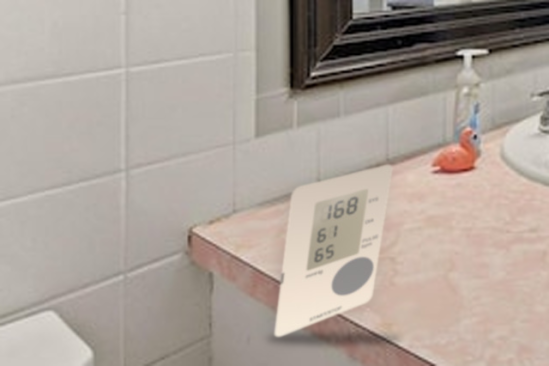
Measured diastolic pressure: 61 mmHg
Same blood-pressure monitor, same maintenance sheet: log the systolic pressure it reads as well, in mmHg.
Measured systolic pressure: 168 mmHg
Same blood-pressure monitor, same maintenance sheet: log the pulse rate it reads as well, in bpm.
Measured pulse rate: 65 bpm
